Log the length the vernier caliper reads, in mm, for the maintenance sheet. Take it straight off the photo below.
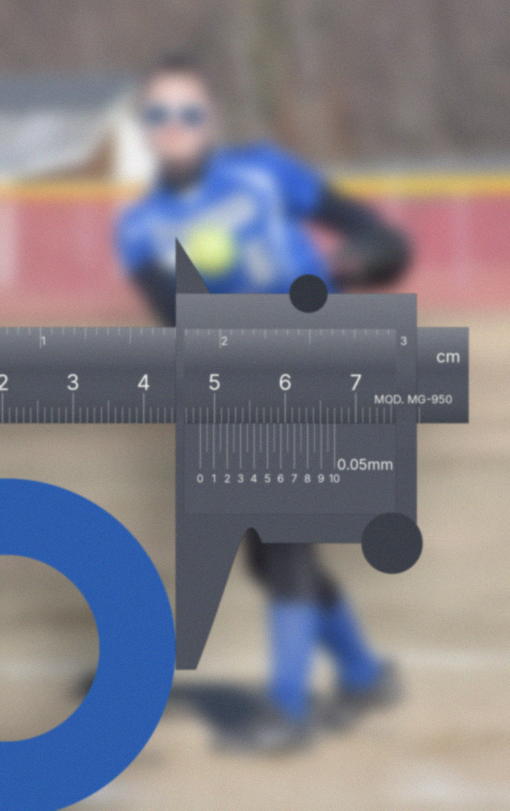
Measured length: 48.0 mm
